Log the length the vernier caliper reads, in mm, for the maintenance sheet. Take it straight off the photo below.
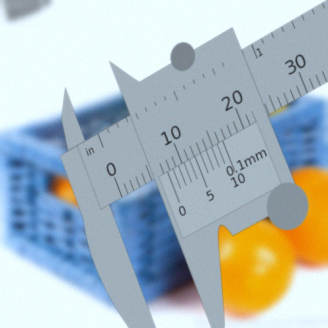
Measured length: 7.6 mm
